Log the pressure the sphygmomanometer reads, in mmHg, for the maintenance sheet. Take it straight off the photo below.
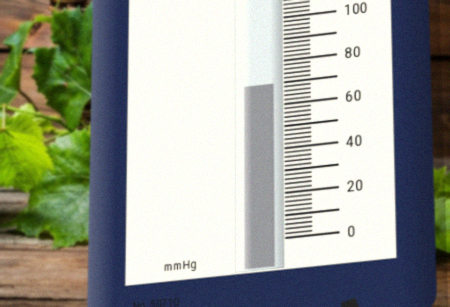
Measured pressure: 70 mmHg
